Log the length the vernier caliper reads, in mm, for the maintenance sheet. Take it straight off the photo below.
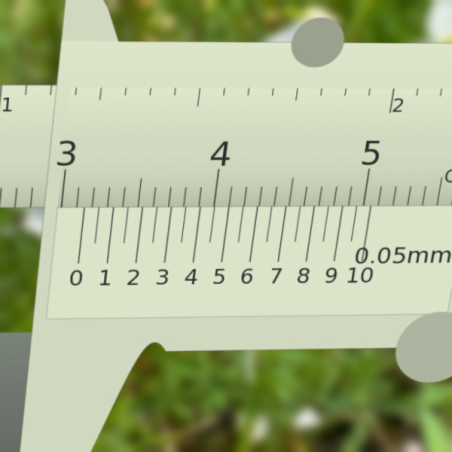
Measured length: 31.5 mm
